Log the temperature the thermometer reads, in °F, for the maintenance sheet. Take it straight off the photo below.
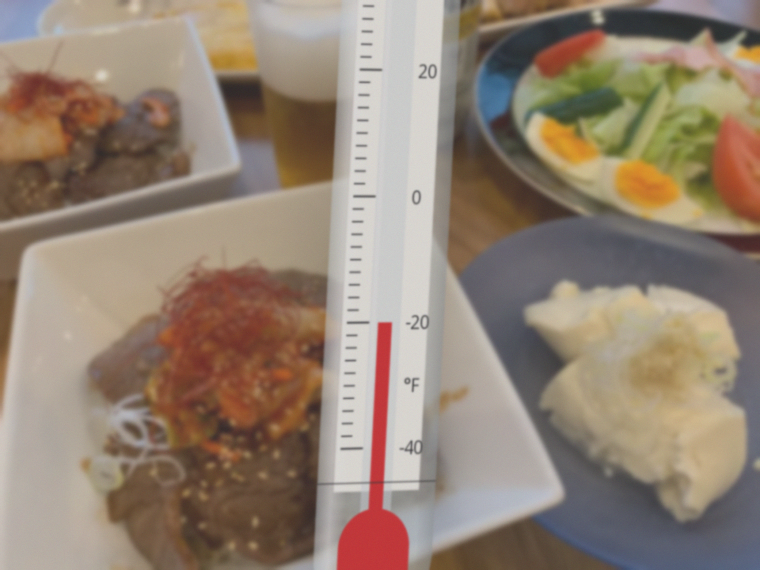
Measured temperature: -20 °F
